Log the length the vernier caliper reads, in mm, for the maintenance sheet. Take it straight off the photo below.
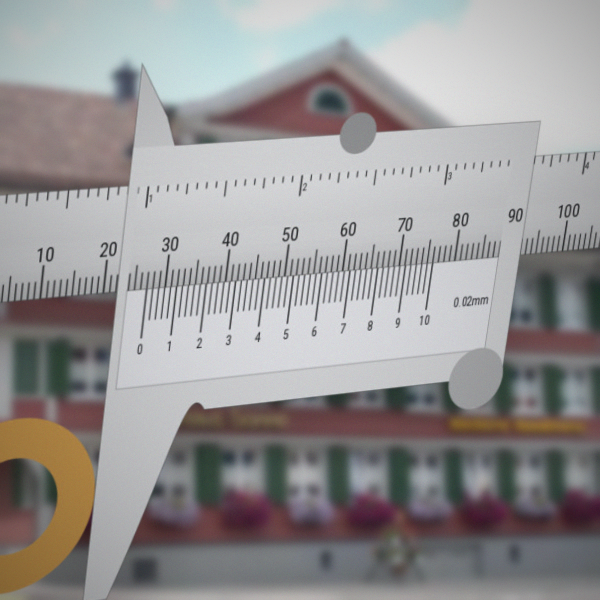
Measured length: 27.0 mm
